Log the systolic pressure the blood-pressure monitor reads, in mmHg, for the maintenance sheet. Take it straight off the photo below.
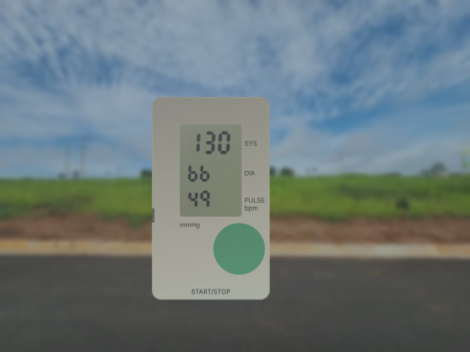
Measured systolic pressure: 130 mmHg
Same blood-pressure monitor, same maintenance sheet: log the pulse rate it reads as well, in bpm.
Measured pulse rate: 49 bpm
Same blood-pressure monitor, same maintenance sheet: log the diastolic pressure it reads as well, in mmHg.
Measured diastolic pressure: 66 mmHg
